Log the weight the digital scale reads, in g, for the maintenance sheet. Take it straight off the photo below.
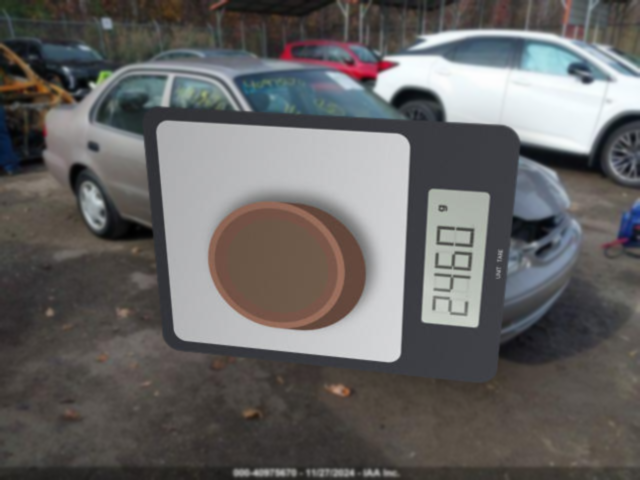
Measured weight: 2460 g
